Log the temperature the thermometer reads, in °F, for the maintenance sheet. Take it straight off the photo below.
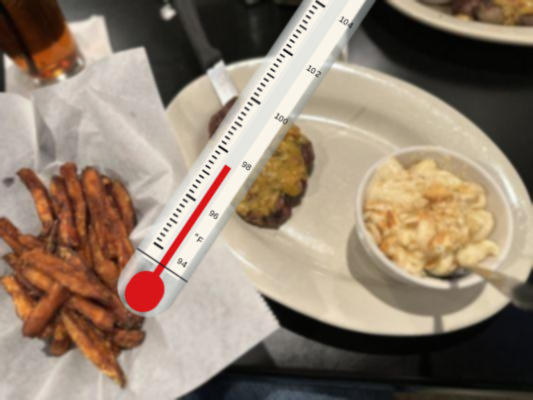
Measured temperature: 97.6 °F
